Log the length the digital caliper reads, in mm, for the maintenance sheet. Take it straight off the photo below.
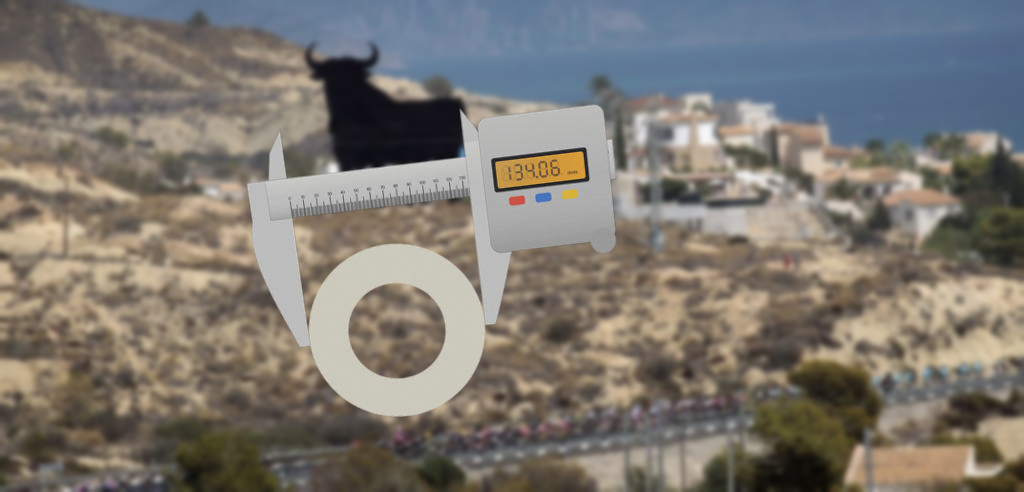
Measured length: 134.06 mm
